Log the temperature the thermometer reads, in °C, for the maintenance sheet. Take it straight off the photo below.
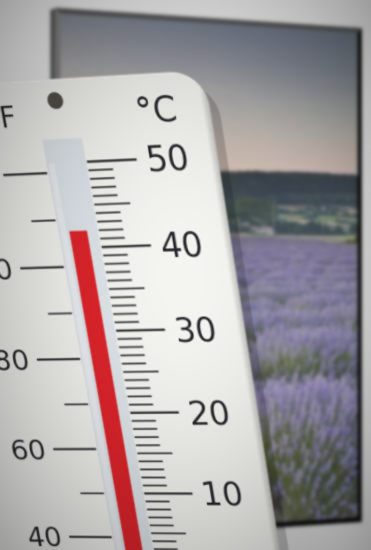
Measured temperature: 42 °C
